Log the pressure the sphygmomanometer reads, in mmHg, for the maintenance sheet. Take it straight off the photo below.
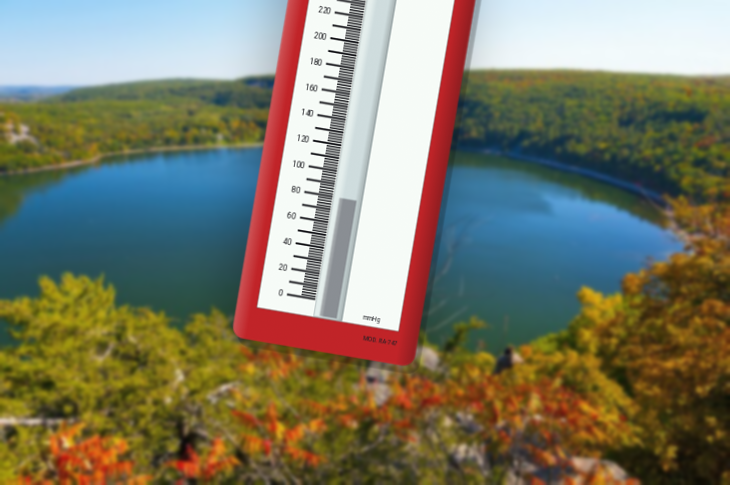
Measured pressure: 80 mmHg
